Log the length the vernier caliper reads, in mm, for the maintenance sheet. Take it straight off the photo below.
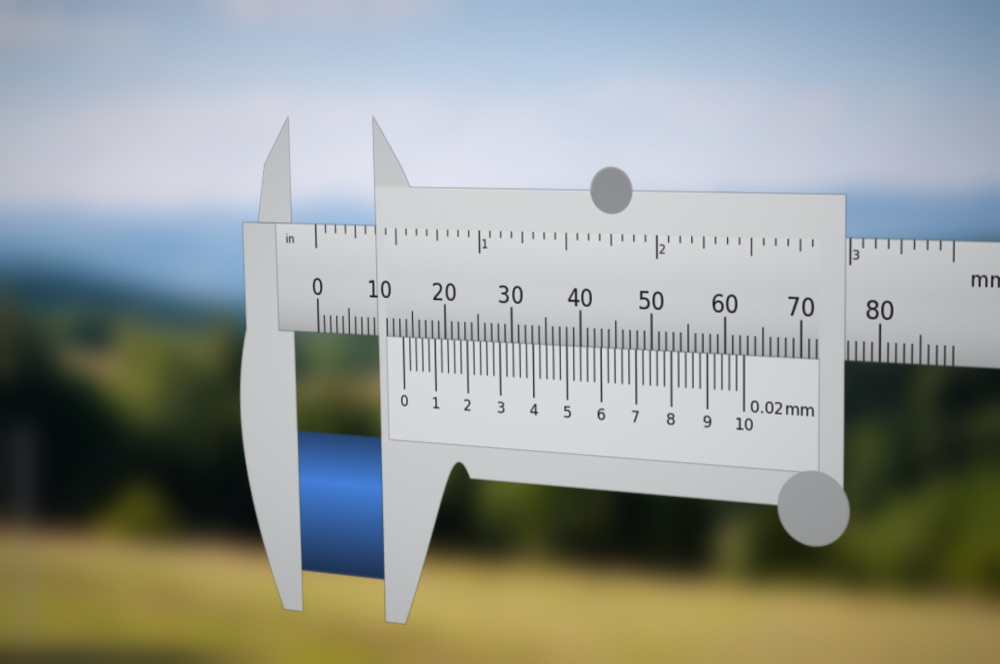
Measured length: 13.5 mm
